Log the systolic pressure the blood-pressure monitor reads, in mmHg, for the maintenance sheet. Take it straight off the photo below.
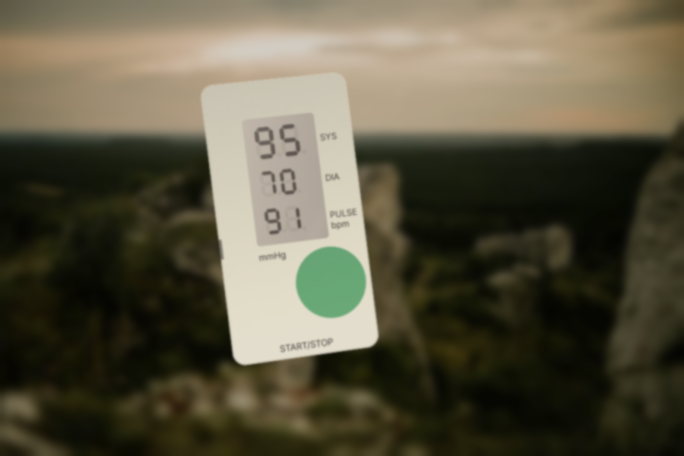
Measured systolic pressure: 95 mmHg
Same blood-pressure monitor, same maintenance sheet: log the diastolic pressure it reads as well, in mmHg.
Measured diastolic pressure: 70 mmHg
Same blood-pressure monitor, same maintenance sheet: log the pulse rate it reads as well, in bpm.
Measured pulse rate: 91 bpm
